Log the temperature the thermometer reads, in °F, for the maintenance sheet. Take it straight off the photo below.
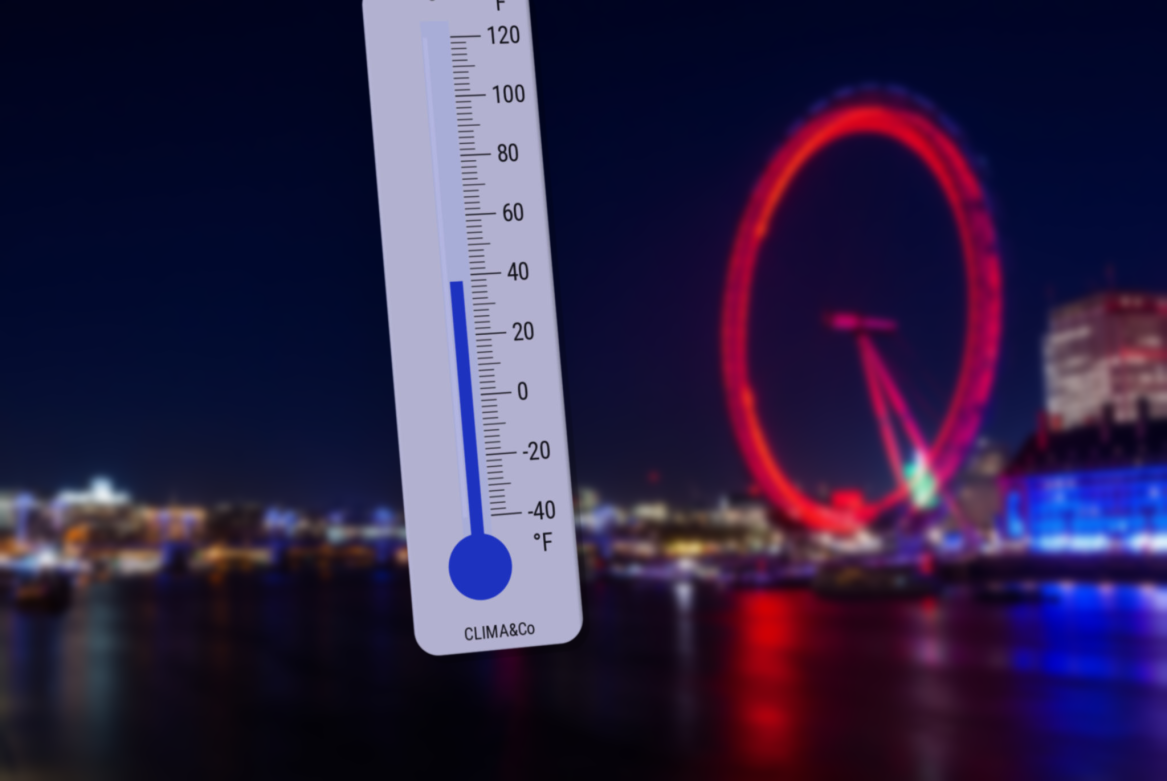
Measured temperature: 38 °F
